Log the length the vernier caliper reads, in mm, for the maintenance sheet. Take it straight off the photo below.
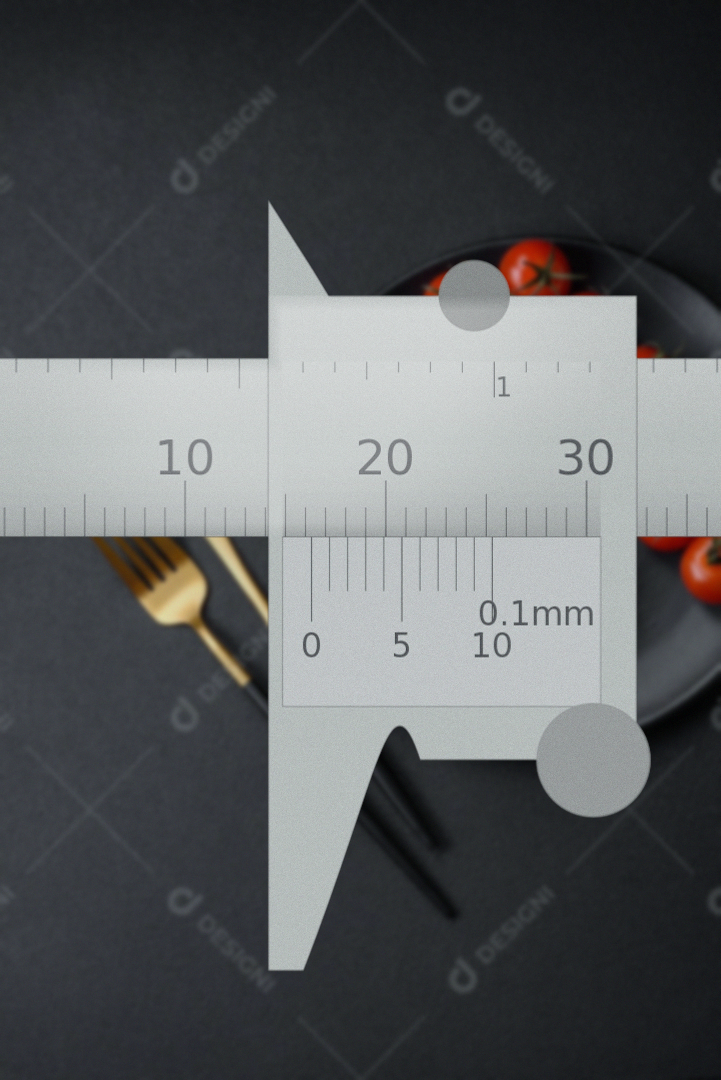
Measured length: 16.3 mm
